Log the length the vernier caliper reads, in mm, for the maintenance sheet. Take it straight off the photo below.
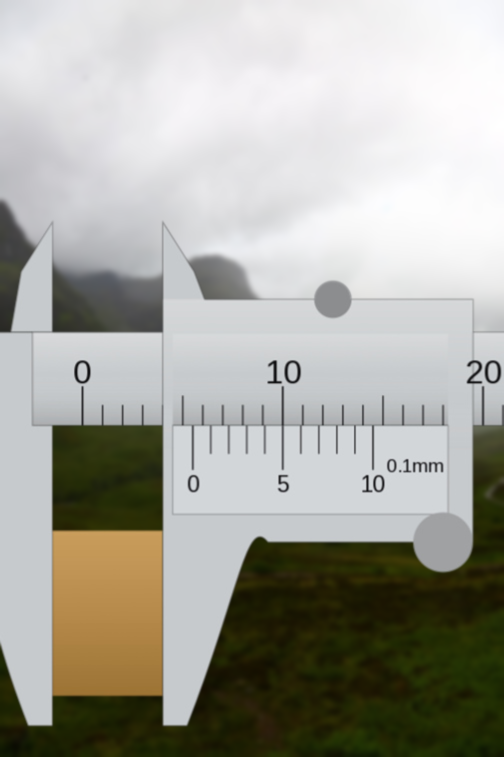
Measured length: 5.5 mm
